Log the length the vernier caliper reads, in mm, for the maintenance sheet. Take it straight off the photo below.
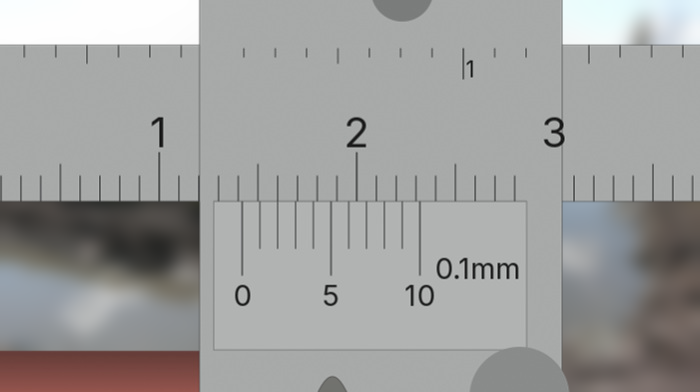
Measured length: 14.2 mm
